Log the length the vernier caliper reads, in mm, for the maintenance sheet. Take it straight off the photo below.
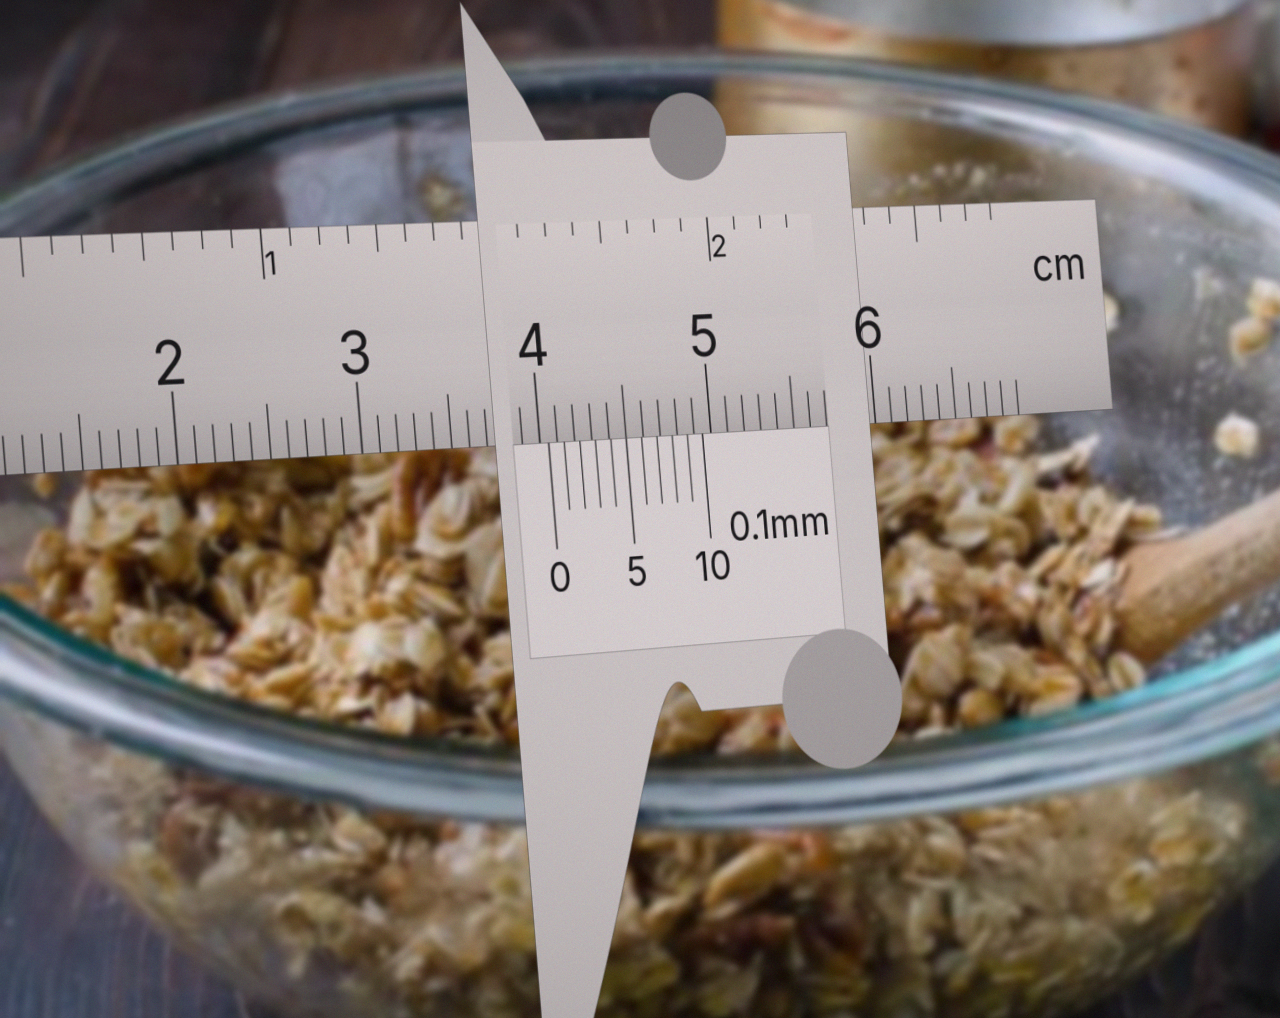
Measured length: 40.5 mm
